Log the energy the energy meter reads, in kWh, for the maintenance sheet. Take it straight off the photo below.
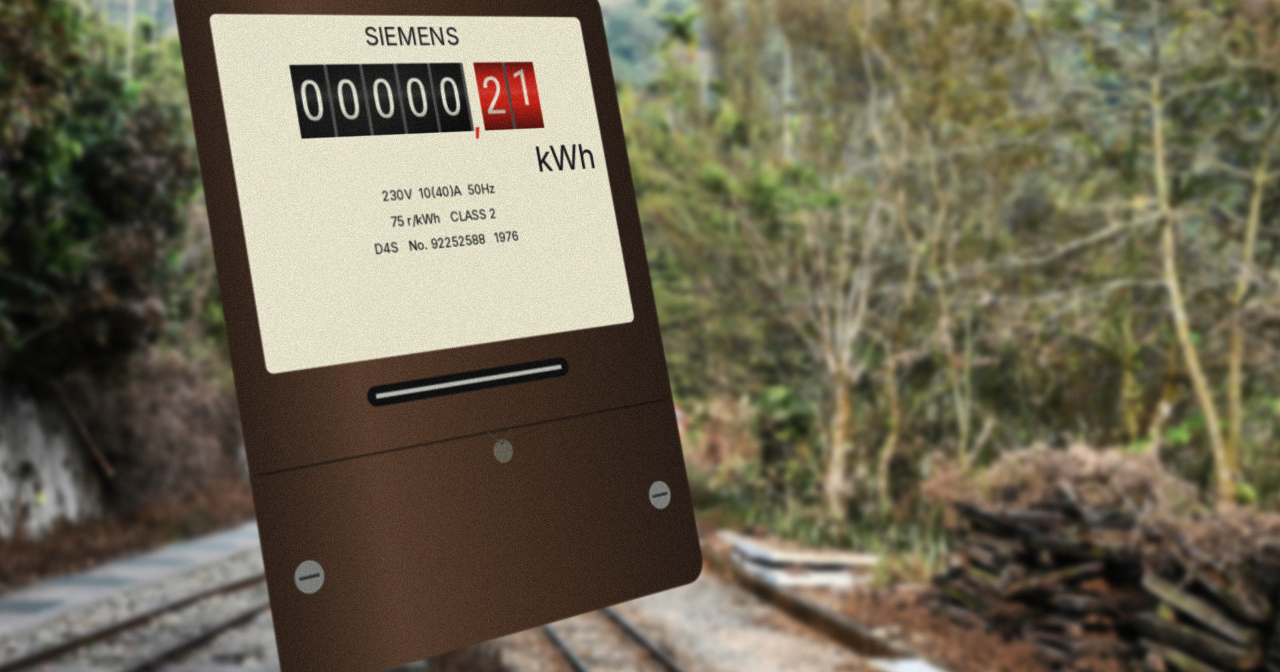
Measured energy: 0.21 kWh
